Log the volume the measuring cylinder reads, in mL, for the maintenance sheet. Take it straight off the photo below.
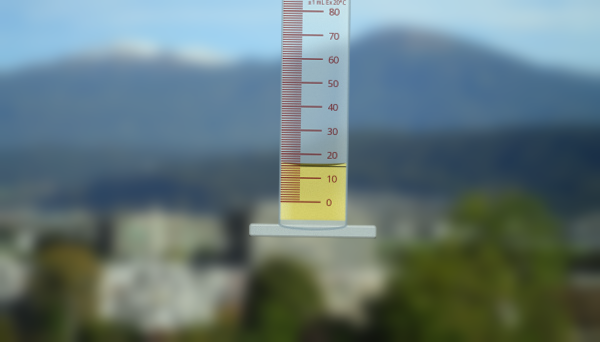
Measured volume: 15 mL
